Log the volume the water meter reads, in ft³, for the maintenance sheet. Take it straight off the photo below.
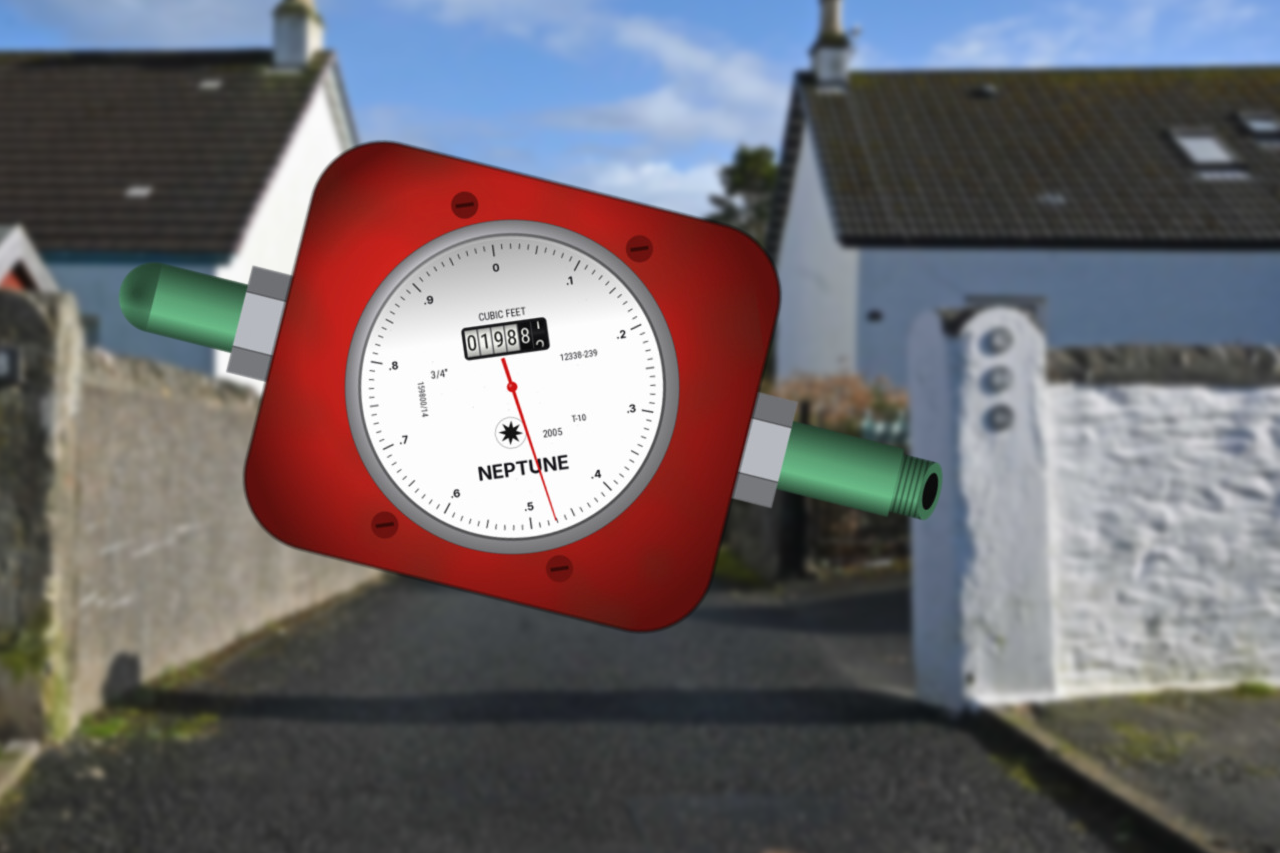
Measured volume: 19881.47 ft³
